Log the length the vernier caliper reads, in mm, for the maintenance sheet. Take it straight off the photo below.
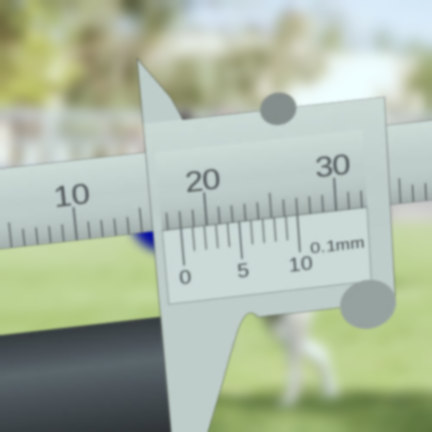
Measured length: 18.0 mm
